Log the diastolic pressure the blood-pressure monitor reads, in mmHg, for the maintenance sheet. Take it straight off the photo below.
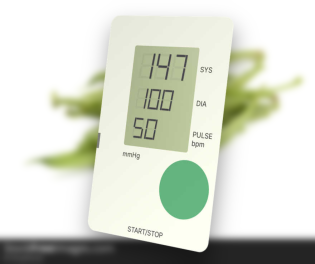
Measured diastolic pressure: 100 mmHg
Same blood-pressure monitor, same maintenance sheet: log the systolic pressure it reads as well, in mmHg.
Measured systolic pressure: 147 mmHg
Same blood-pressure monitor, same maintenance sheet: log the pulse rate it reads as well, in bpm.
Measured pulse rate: 50 bpm
